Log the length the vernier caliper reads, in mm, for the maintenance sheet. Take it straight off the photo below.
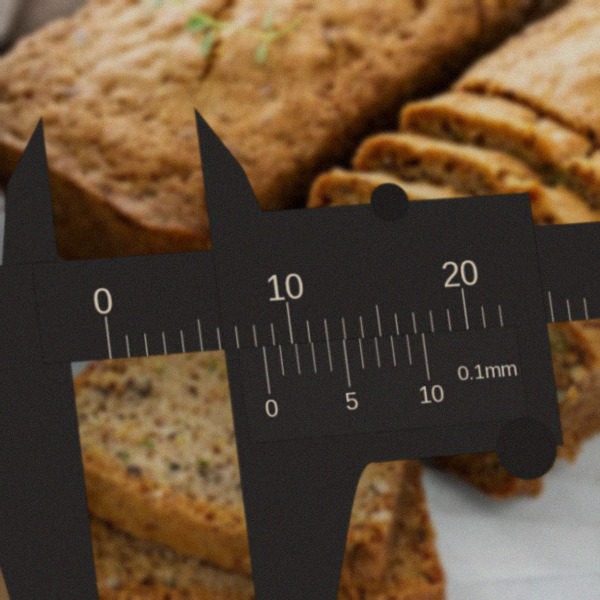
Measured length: 8.4 mm
